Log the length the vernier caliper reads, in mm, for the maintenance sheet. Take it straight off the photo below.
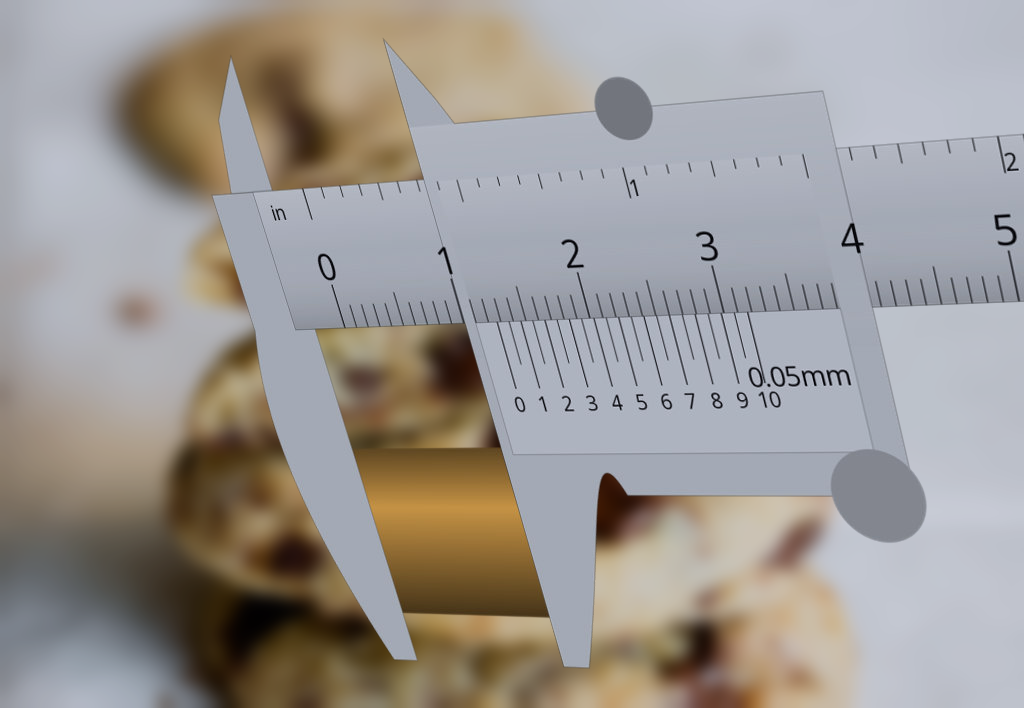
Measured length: 12.7 mm
